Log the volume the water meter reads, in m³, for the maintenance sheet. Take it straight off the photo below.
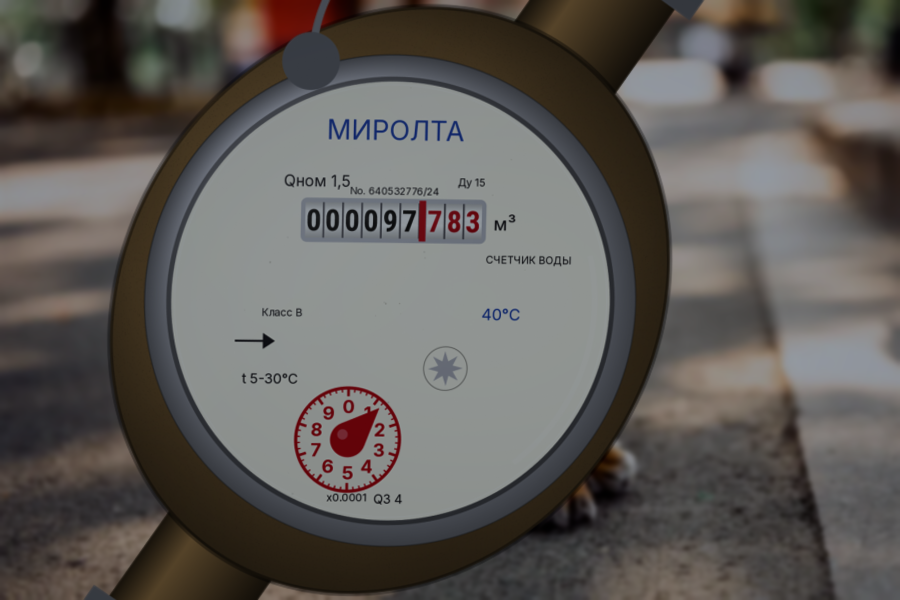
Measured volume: 97.7831 m³
